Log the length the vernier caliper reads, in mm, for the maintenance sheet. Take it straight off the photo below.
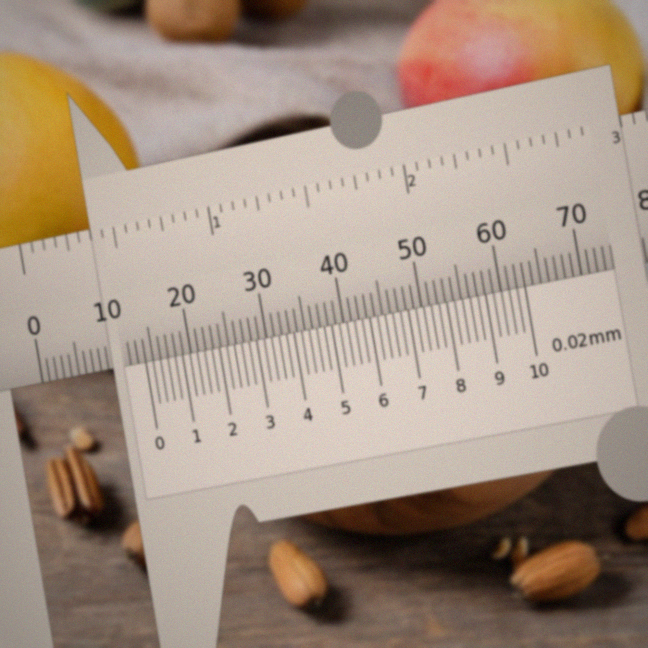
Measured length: 14.0 mm
